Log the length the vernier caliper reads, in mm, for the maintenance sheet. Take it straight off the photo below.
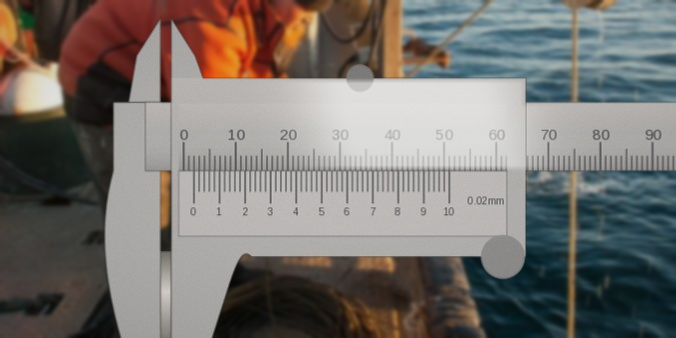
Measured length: 2.0 mm
